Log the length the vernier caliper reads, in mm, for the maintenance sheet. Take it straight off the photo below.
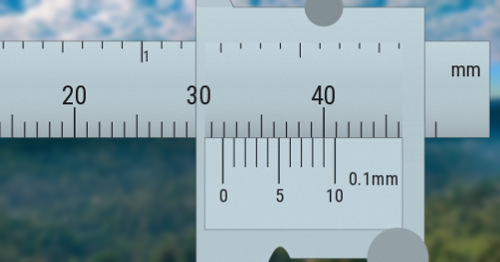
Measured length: 31.9 mm
